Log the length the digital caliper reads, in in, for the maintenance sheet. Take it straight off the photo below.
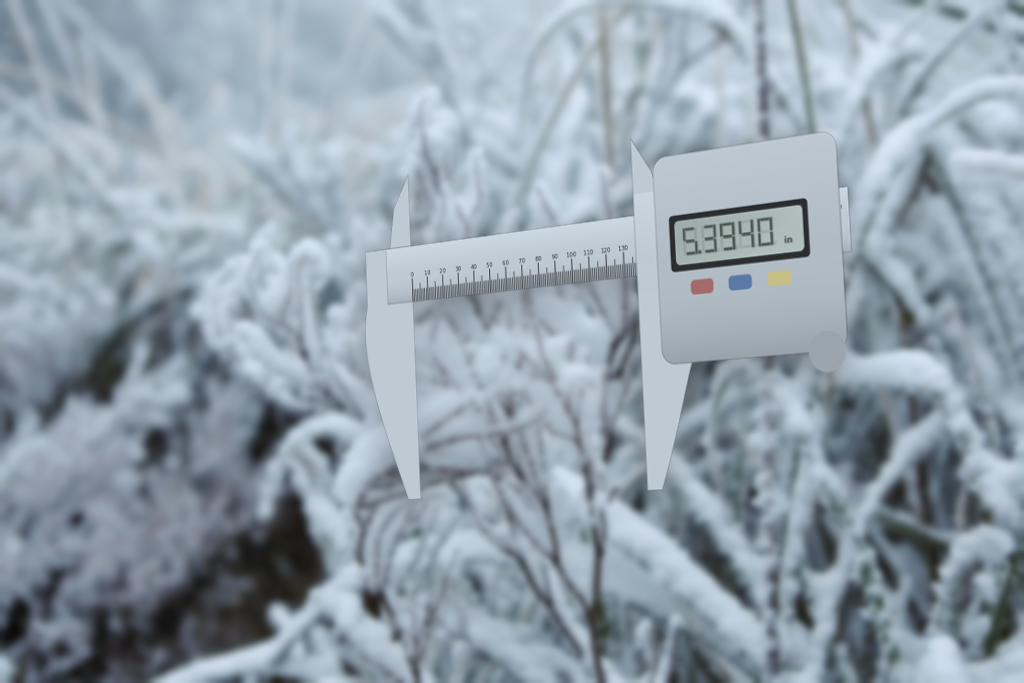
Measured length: 5.3940 in
